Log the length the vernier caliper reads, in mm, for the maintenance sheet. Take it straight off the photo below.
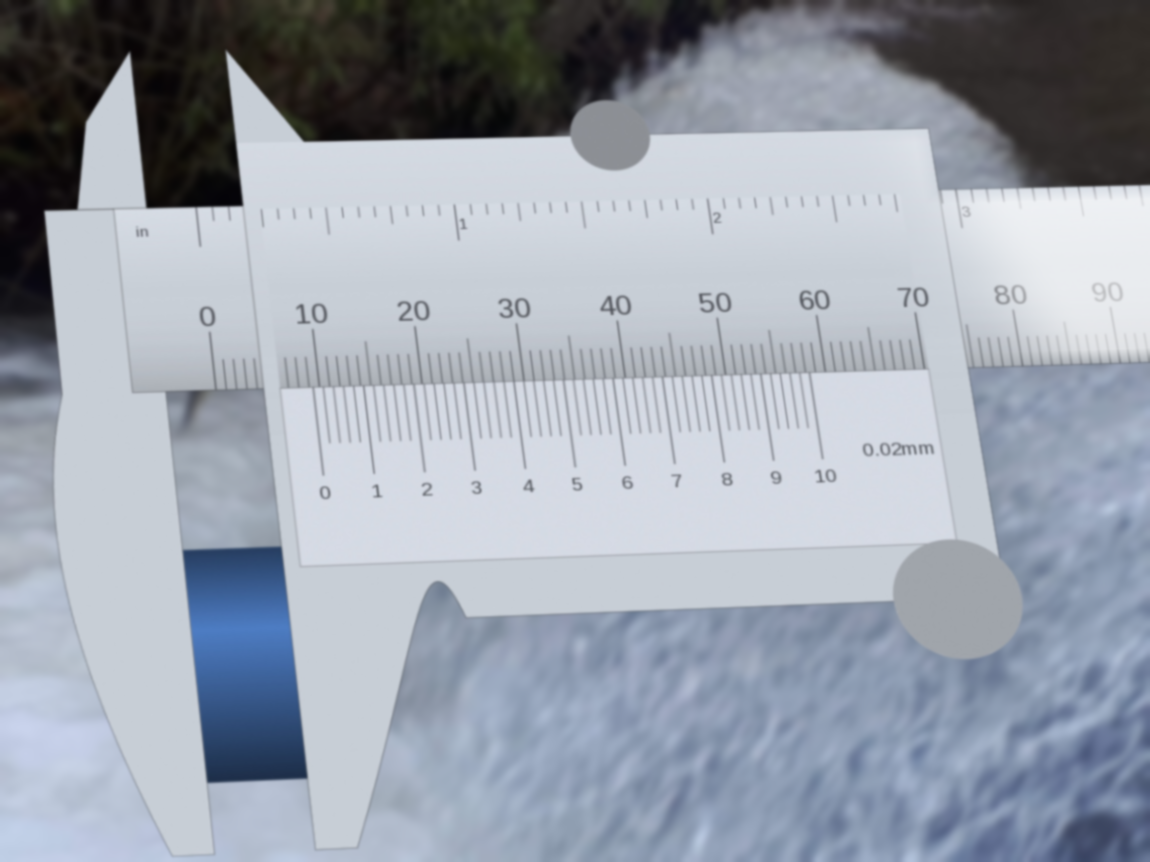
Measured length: 9.4 mm
